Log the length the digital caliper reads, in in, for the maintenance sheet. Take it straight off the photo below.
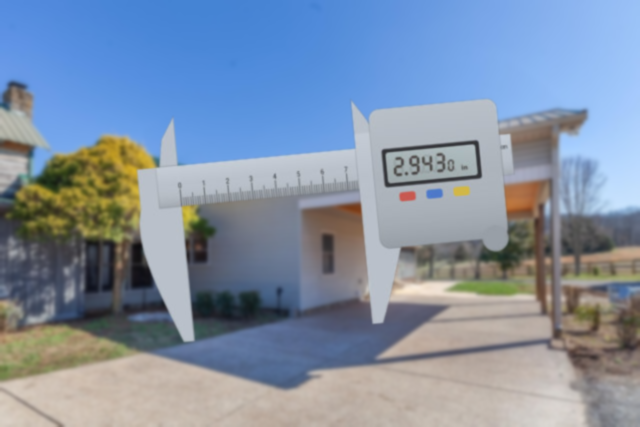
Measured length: 2.9430 in
